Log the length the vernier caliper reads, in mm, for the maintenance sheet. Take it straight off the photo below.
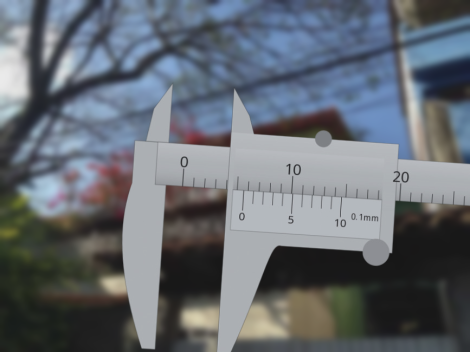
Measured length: 5.6 mm
